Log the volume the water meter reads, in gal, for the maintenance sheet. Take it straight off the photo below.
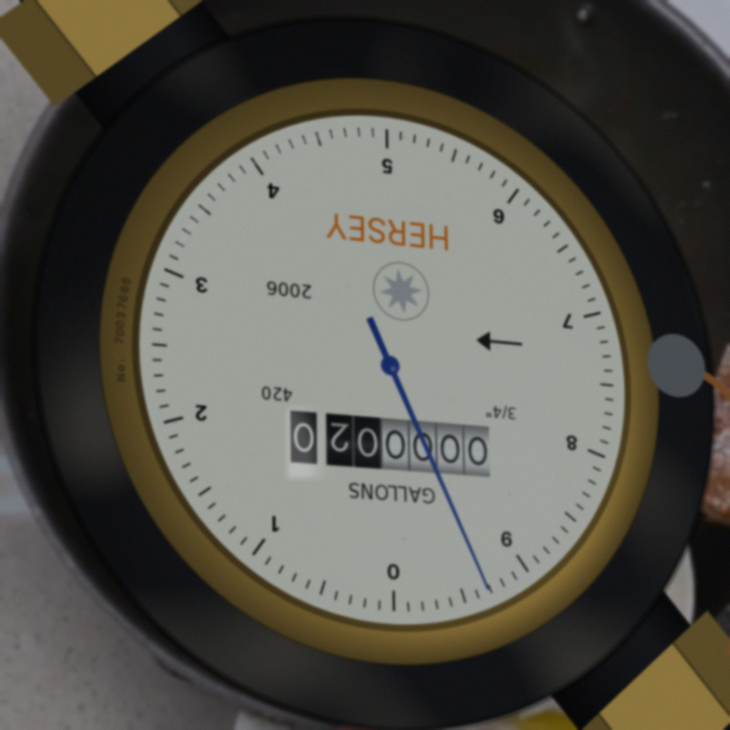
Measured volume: 19.3 gal
